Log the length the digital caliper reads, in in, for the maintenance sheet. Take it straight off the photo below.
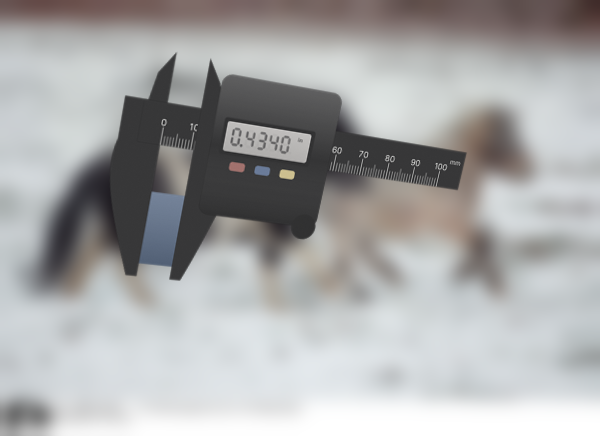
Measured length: 0.4340 in
